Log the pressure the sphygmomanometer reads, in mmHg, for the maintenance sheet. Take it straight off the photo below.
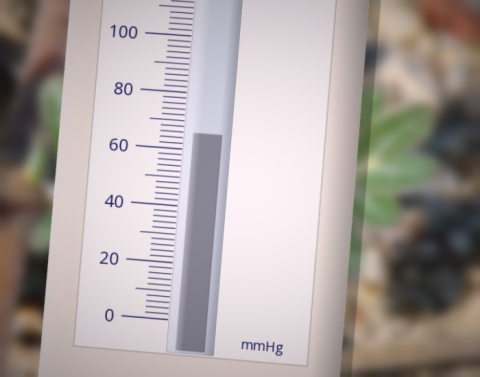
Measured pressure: 66 mmHg
